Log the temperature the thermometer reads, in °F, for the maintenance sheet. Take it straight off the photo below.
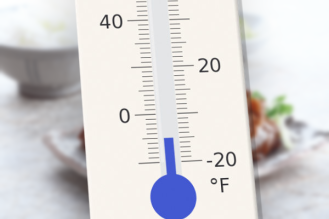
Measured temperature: -10 °F
